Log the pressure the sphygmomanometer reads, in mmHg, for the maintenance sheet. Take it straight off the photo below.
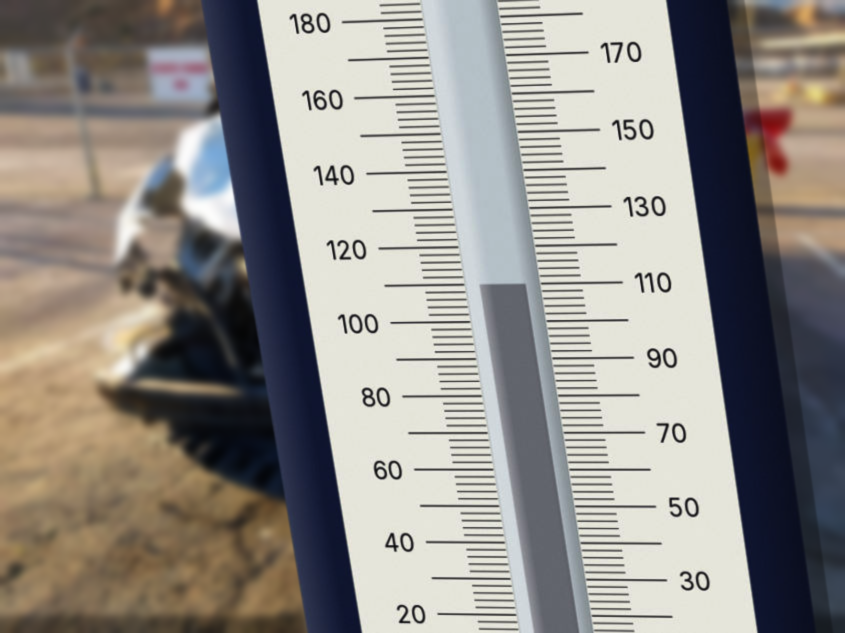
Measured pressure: 110 mmHg
